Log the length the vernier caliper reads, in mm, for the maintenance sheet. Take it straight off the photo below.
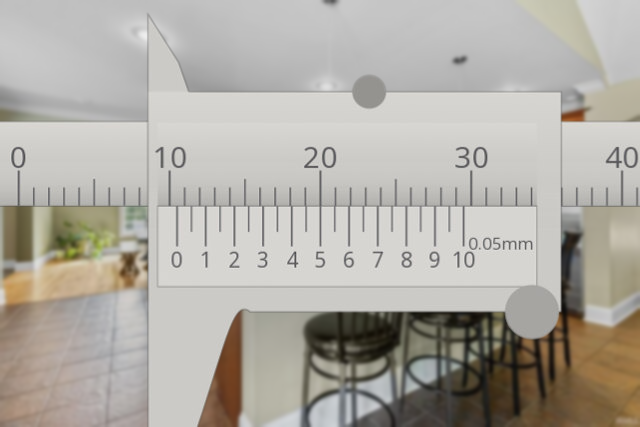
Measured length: 10.5 mm
